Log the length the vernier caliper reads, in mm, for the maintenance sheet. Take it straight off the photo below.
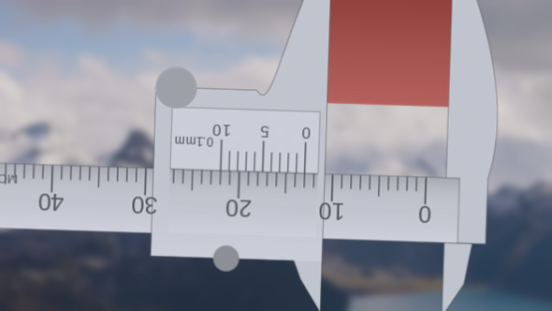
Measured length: 13.0 mm
